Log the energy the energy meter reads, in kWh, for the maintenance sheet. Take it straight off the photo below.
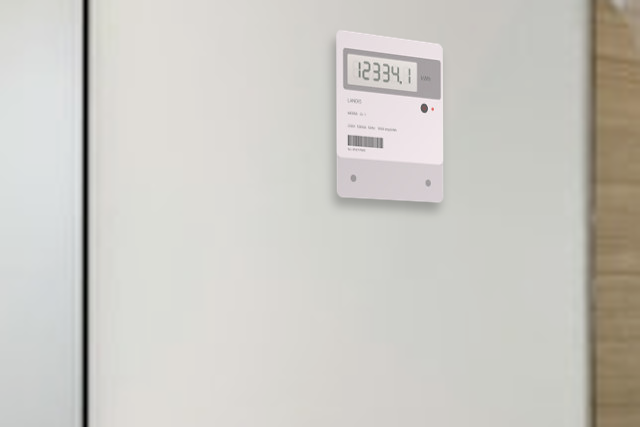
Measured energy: 12334.1 kWh
